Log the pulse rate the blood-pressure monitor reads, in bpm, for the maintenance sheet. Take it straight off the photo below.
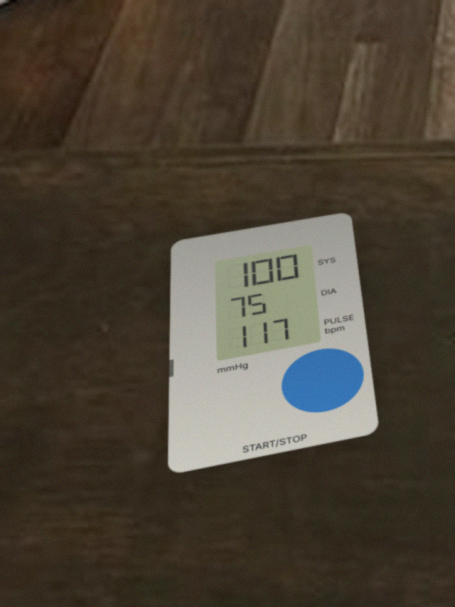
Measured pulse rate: 117 bpm
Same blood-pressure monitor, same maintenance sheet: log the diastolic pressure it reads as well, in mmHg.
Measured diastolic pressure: 75 mmHg
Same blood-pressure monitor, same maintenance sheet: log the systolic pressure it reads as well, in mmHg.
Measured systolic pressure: 100 mmHg
